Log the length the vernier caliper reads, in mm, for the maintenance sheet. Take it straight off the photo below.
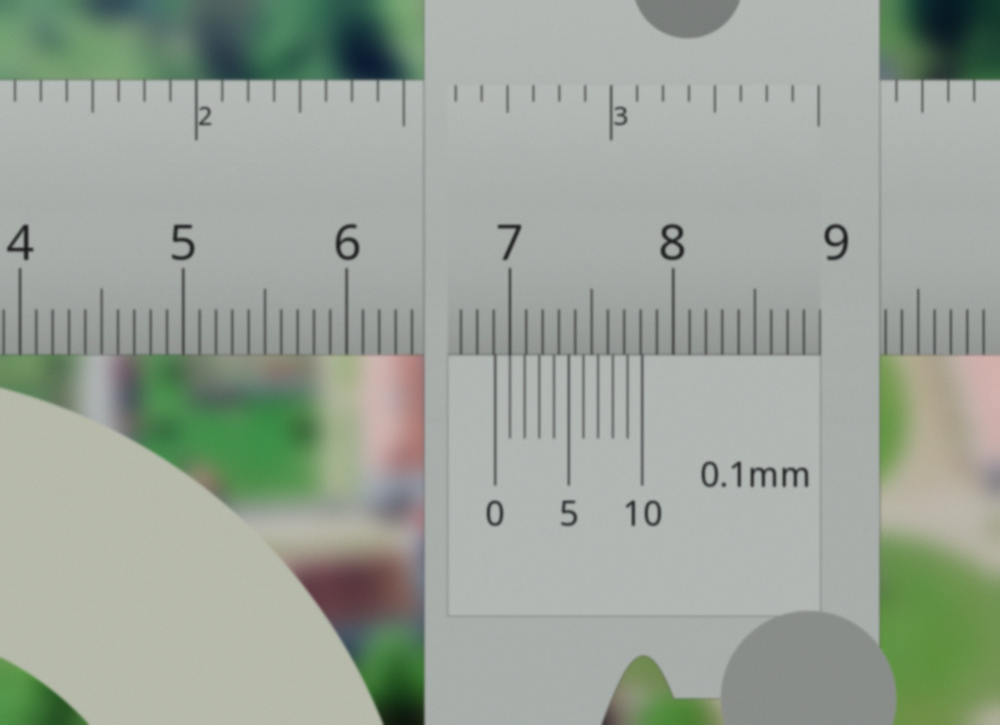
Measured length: 69.1 mm
